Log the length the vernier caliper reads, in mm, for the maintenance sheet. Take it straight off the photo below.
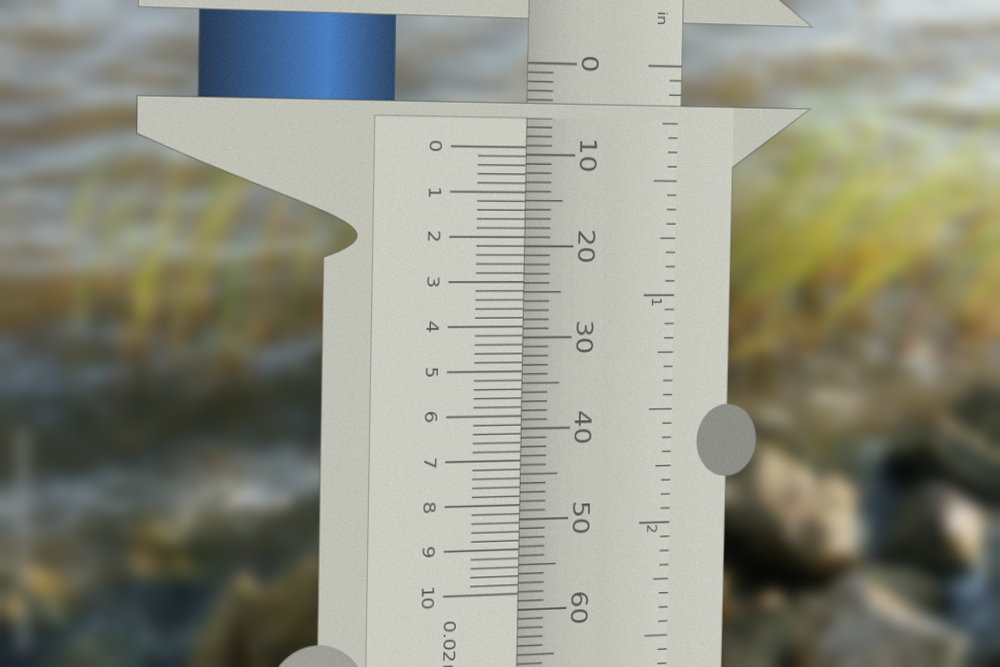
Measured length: 9.2 mm
